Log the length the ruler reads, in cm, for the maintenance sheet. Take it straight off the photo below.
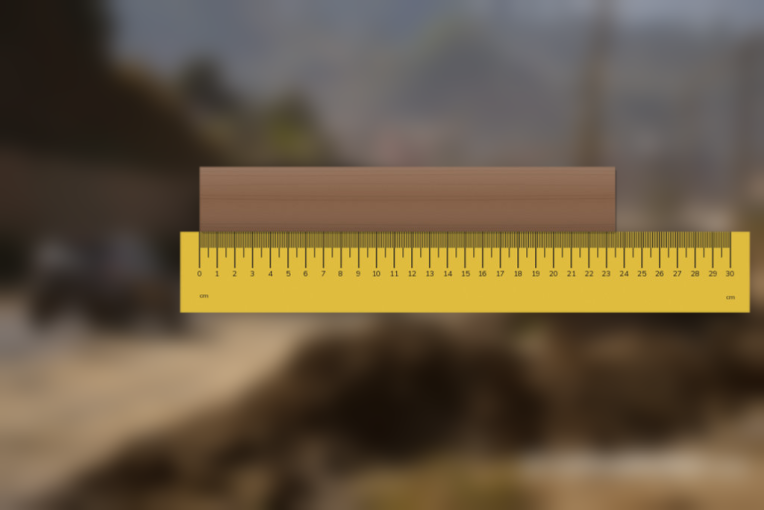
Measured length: 23.5 cm
